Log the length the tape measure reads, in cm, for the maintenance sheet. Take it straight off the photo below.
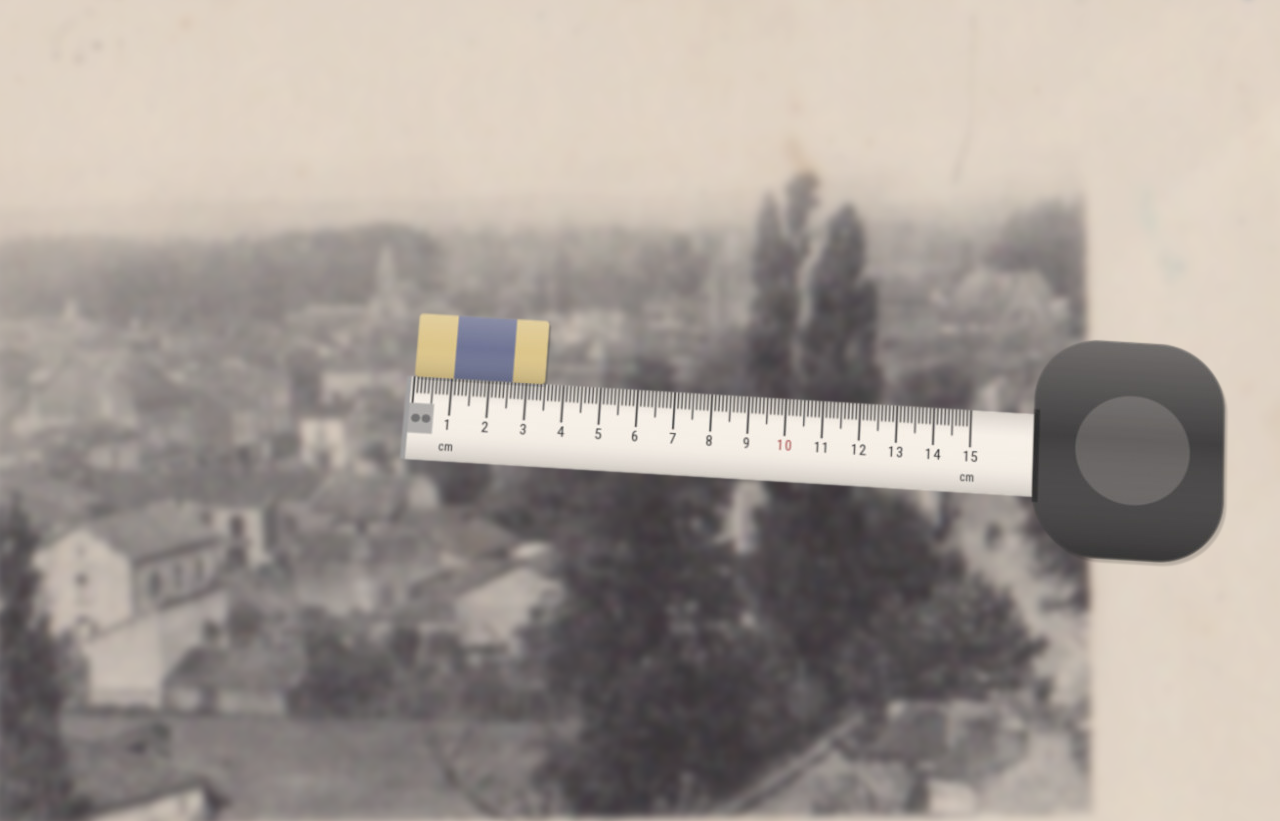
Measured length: 3.5 cm
